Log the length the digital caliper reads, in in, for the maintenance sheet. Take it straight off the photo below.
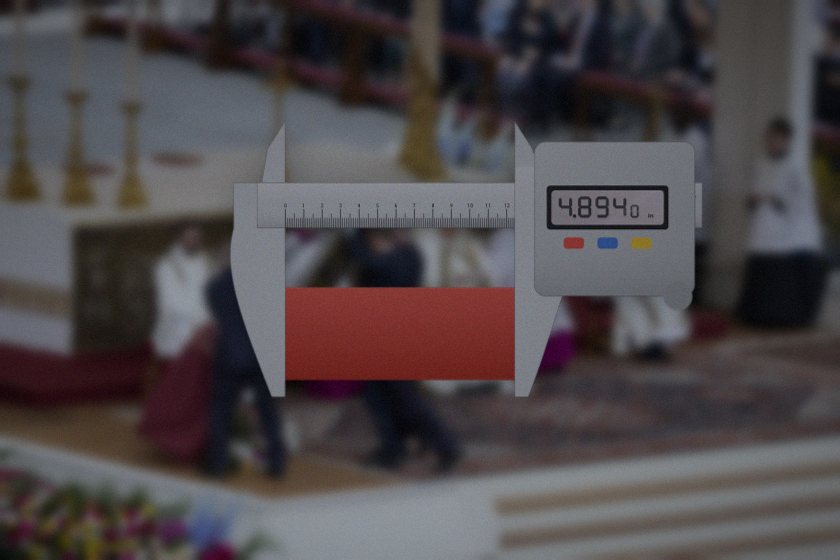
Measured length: 4.8940 in
